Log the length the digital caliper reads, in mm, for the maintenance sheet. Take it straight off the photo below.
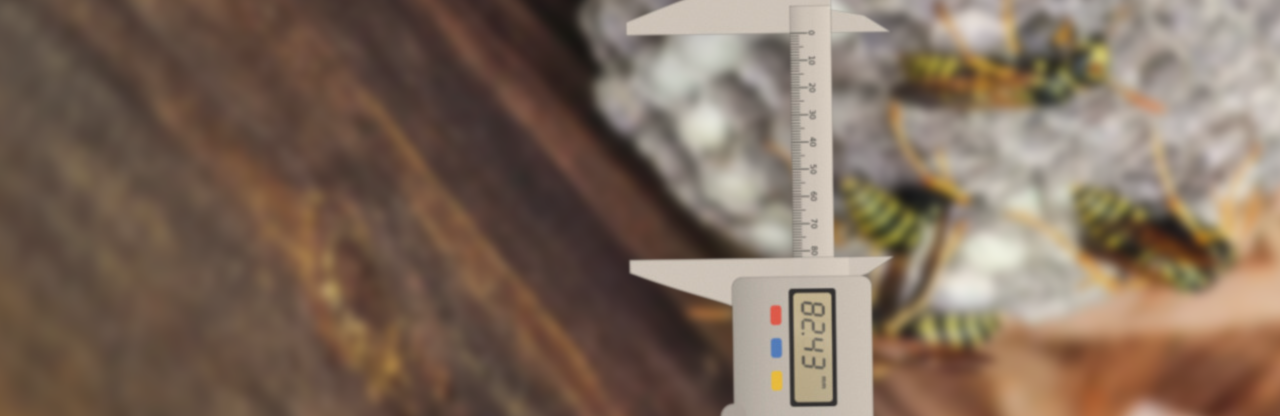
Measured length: 82.43 mm
